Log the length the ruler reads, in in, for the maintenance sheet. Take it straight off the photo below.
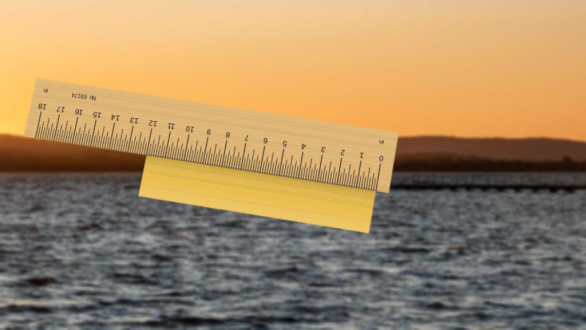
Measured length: 12 in
